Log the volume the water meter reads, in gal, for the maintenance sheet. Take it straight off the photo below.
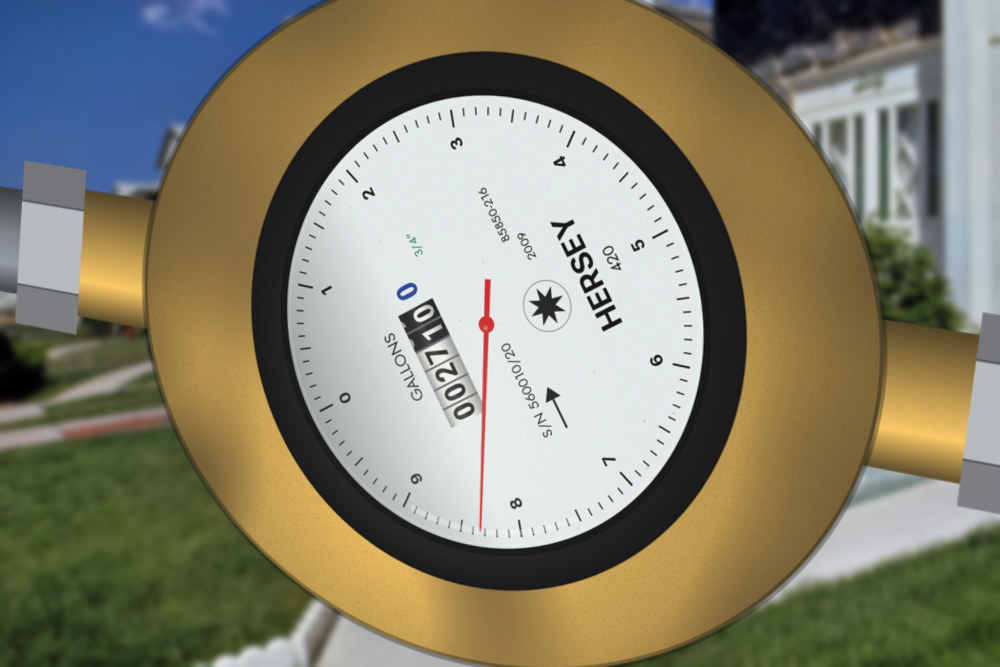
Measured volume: 27098.3 gal
